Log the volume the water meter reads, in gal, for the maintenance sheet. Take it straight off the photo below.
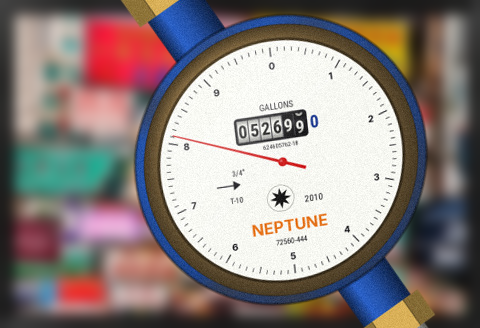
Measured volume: 526988.1 gal
